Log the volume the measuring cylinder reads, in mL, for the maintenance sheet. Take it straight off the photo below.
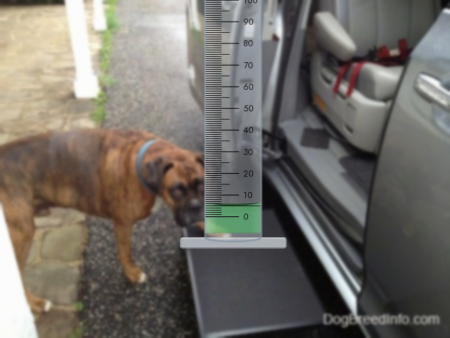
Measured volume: 5 mL
